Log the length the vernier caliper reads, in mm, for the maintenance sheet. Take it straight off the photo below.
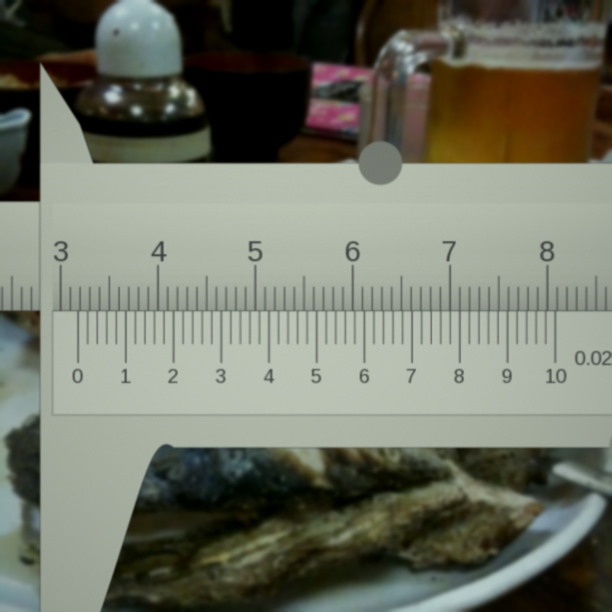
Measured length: 31.8 mm
